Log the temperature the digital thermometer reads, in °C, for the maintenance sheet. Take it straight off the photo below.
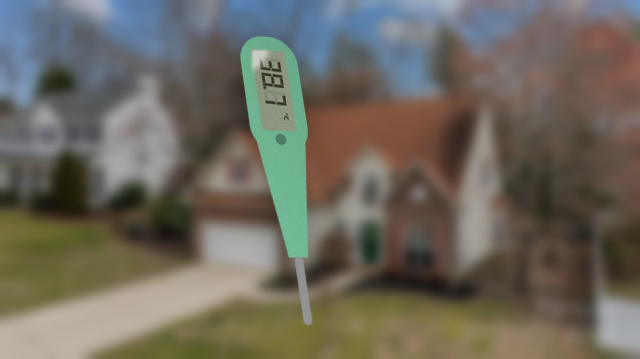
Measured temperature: 38.7 °C
